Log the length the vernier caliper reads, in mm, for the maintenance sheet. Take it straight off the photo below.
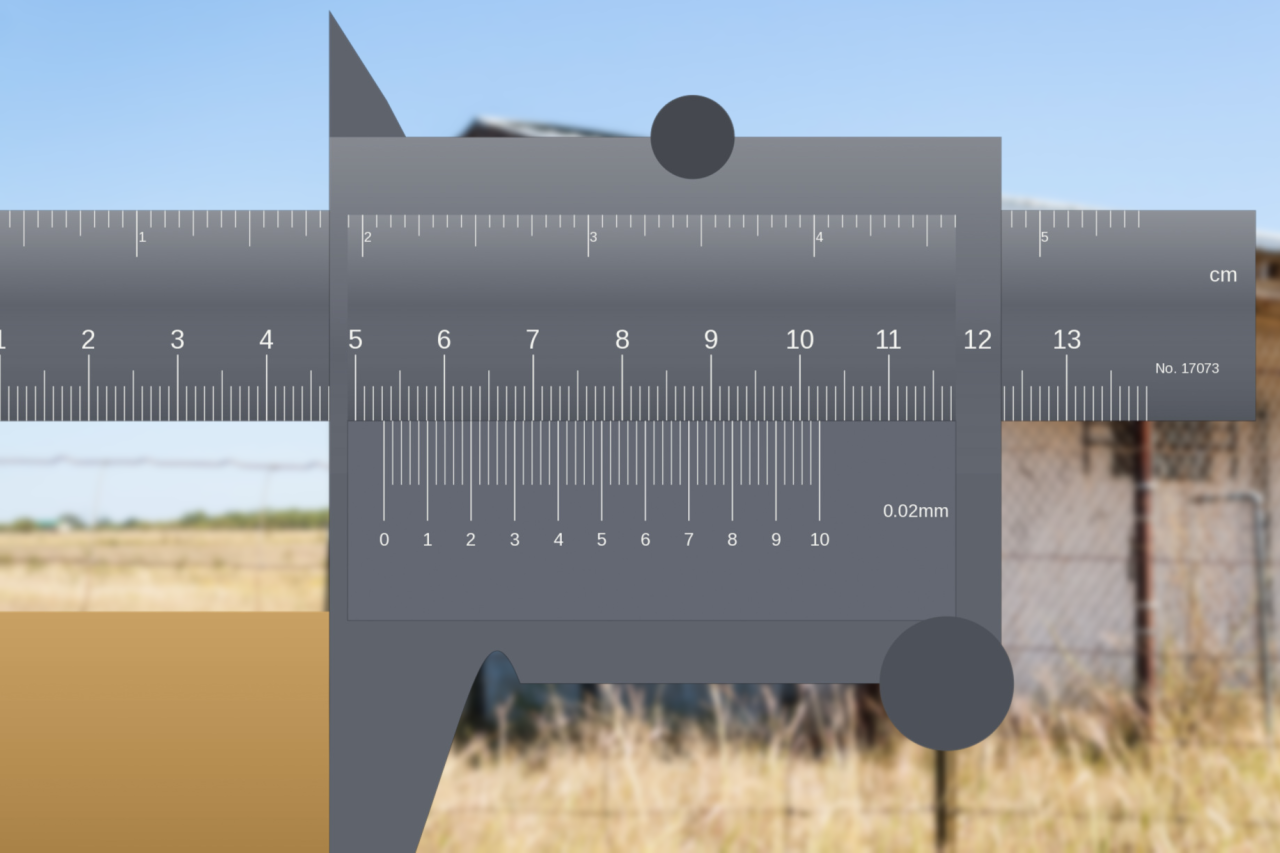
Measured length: 53.2 mm
